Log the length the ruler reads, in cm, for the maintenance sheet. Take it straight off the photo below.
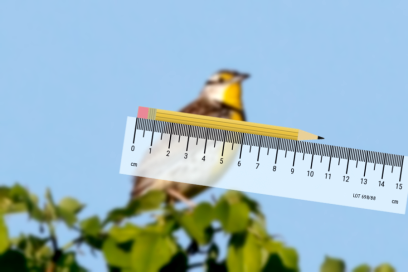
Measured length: 10.5 cm
